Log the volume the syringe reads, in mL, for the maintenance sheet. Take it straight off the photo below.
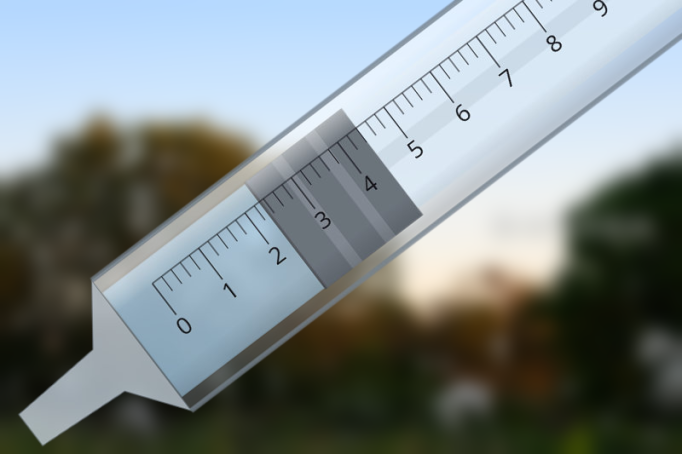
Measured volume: 2.3 mL
